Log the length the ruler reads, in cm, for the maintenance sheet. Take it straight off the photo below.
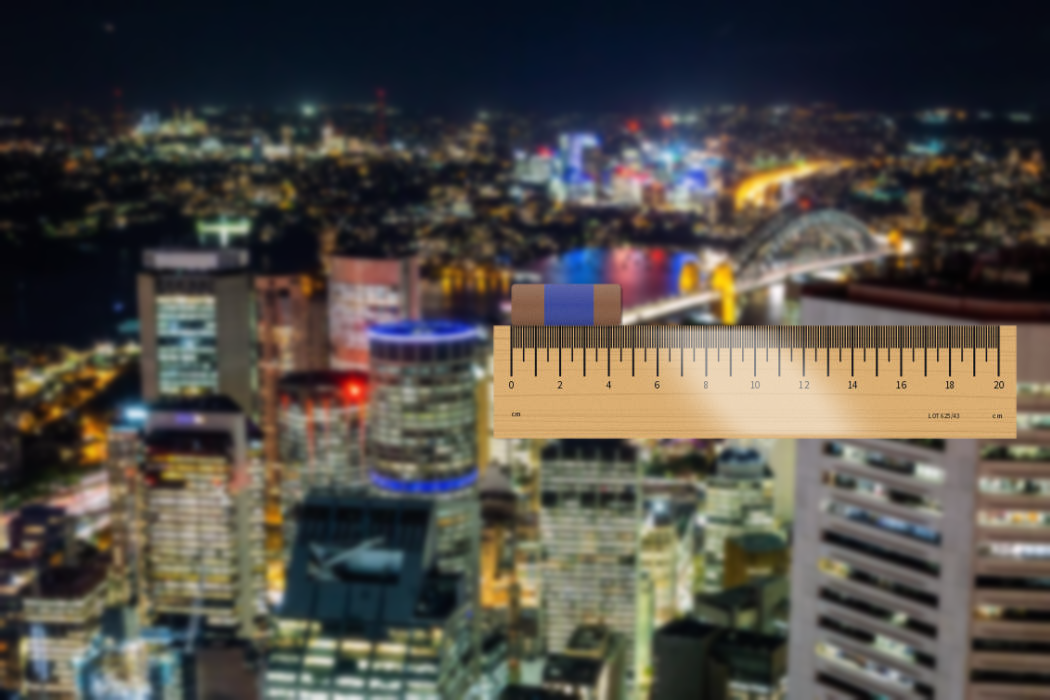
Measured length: 4.5 cm
